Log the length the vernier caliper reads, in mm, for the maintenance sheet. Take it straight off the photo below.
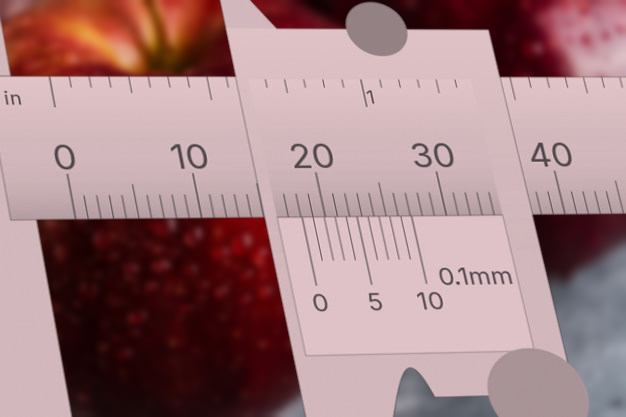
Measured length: 18.1 mm
